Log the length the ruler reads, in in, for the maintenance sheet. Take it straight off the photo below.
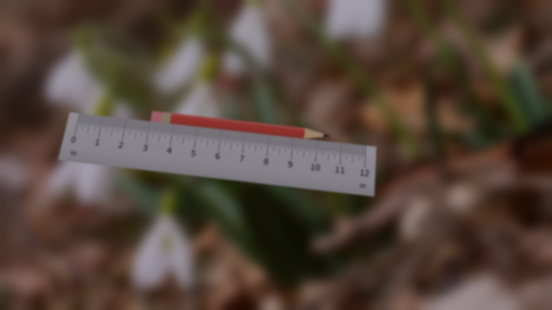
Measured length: 7.5 in
